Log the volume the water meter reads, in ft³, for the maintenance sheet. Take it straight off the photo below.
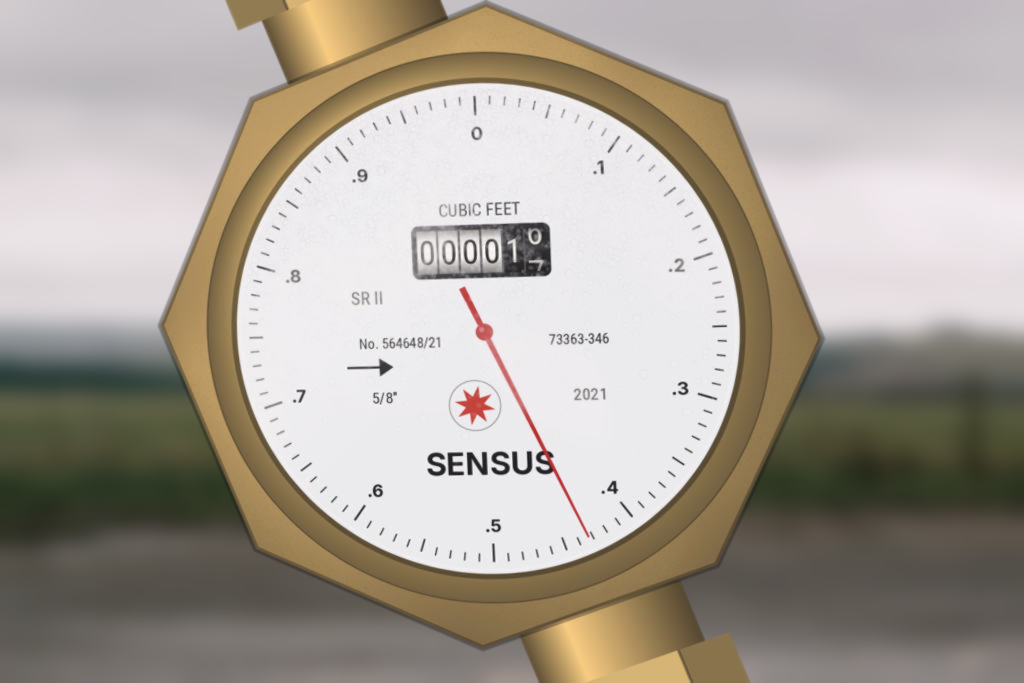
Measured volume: 16.43 ft³
